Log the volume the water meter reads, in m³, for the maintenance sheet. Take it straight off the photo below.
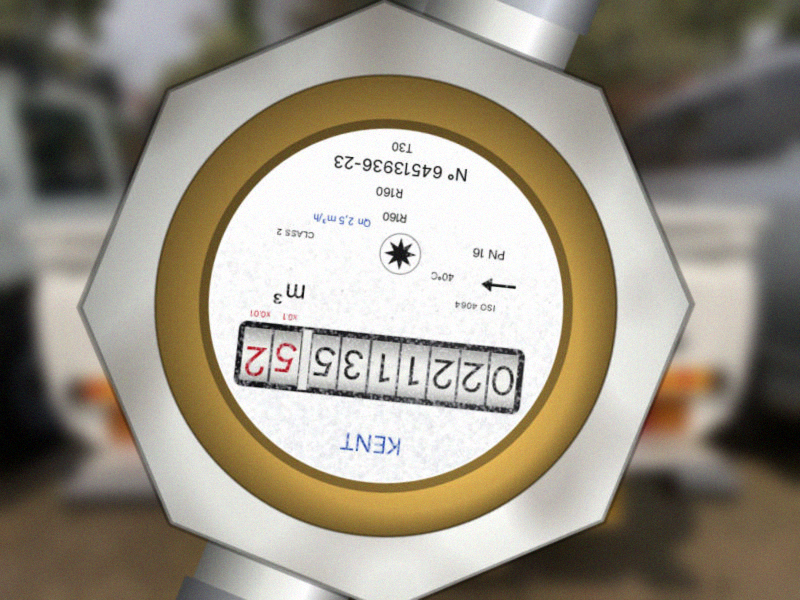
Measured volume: 221135.52 m³
